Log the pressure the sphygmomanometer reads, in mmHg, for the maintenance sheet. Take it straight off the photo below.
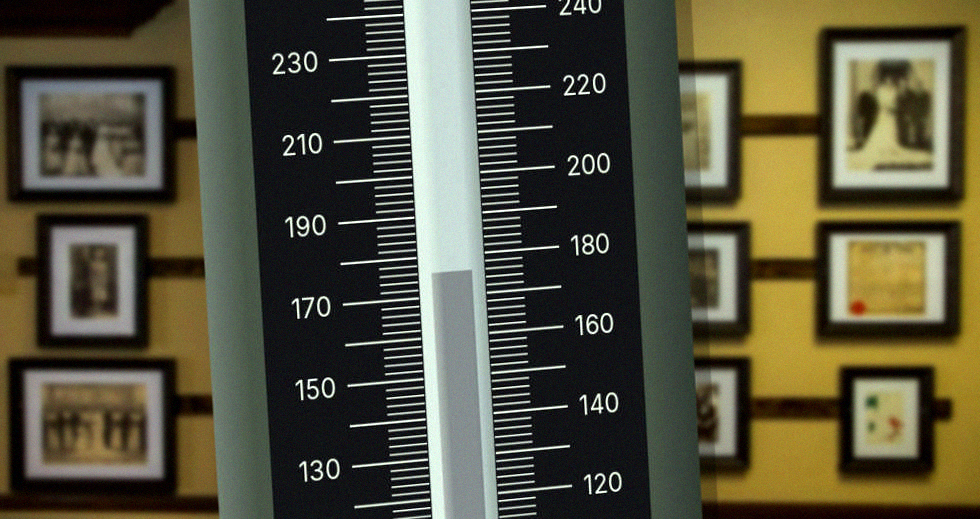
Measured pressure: 176 mmHg
